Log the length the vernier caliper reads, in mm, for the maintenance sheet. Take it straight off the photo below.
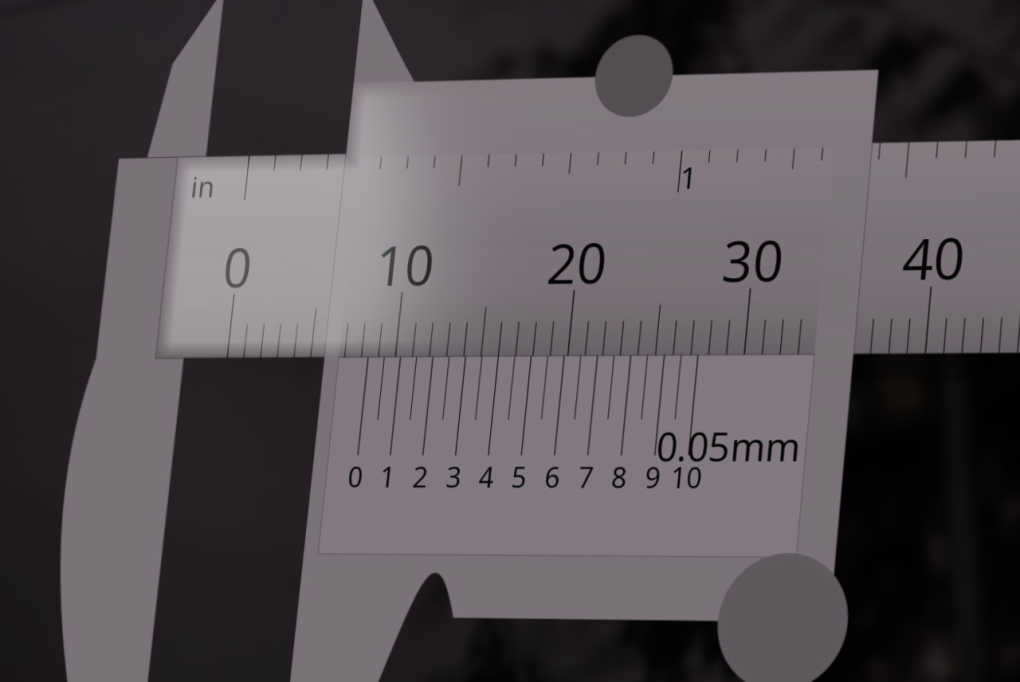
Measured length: 8.4 mm
